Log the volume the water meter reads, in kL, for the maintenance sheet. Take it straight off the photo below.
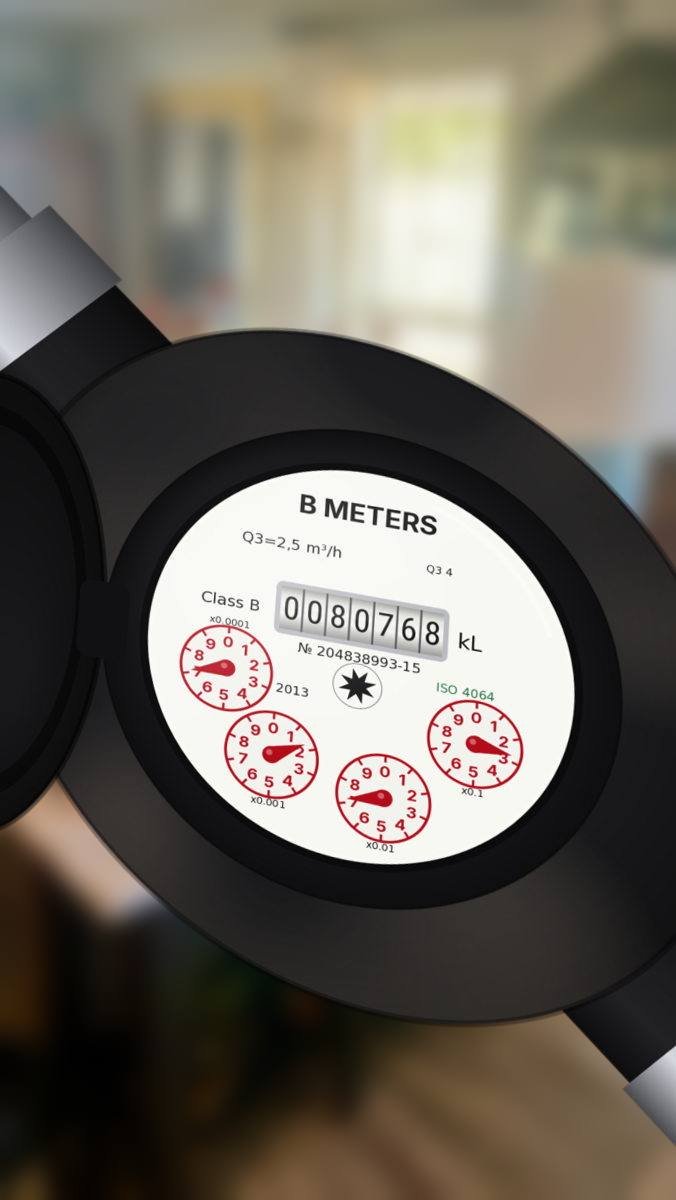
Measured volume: 80768.2717 kL
